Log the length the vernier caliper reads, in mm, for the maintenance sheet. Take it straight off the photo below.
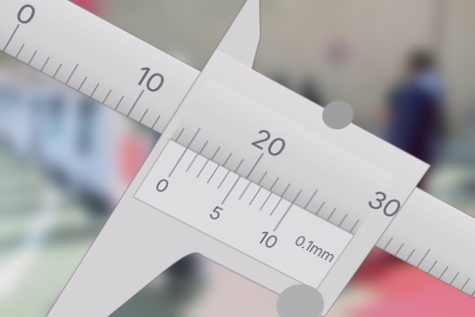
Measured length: 15.0 mm
